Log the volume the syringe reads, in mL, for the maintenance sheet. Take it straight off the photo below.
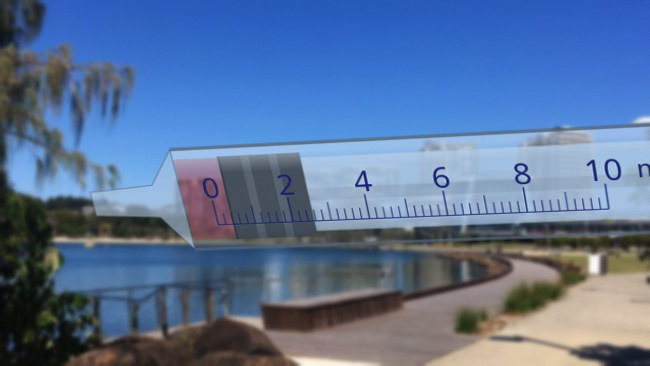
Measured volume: 0.4 mL
